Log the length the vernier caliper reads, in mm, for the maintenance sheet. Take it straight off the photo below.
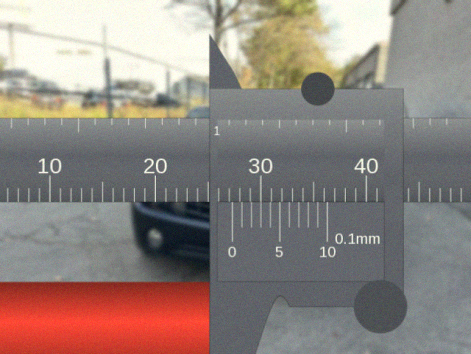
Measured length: 27.3 mm
